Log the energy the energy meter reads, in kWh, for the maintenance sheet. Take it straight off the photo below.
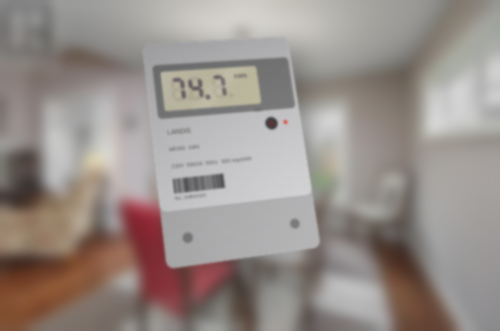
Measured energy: 74.7 kWh
